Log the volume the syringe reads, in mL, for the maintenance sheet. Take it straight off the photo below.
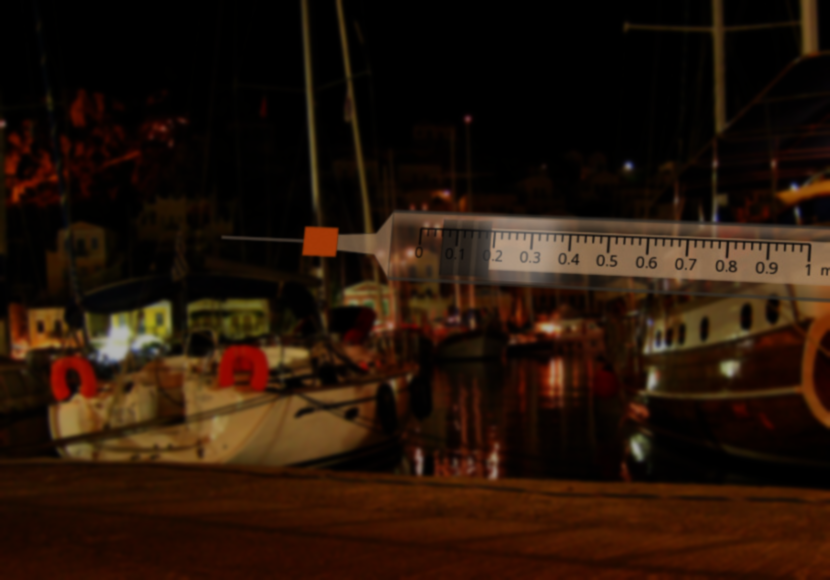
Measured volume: 0.06 mL
